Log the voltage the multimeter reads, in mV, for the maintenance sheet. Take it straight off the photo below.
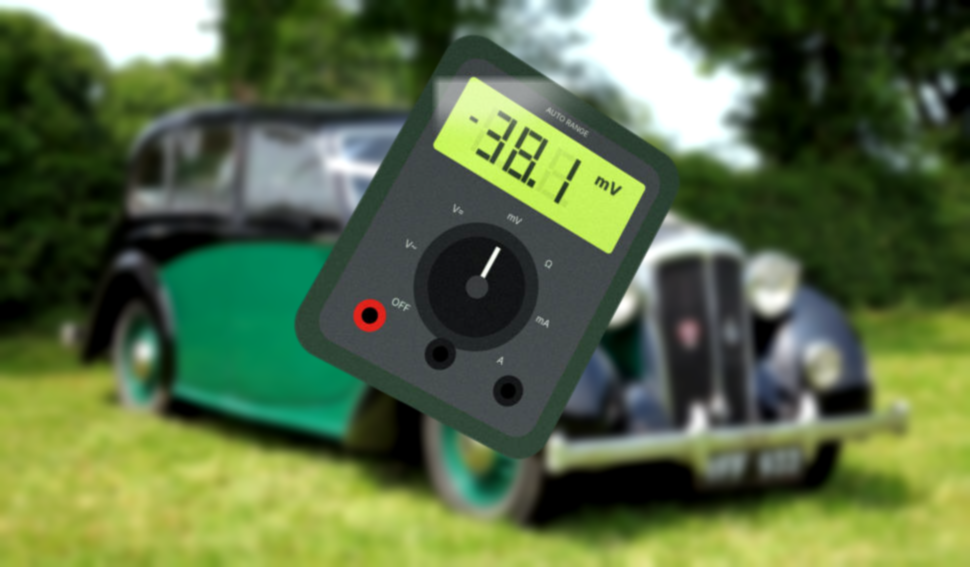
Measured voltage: -38.1 mV
